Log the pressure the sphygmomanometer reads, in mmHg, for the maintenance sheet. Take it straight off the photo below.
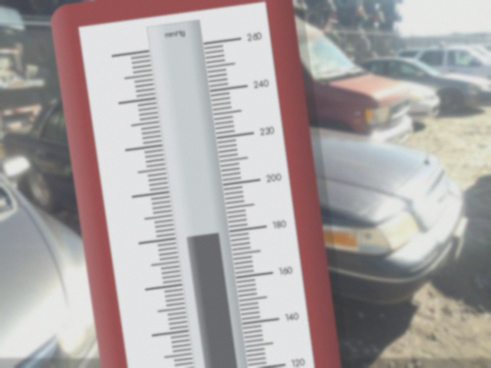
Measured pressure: 180 mmHg
